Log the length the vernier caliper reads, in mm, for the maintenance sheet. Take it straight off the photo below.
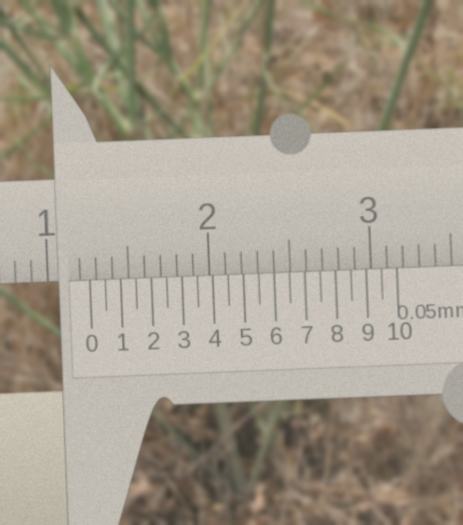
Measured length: 12.6 mm
